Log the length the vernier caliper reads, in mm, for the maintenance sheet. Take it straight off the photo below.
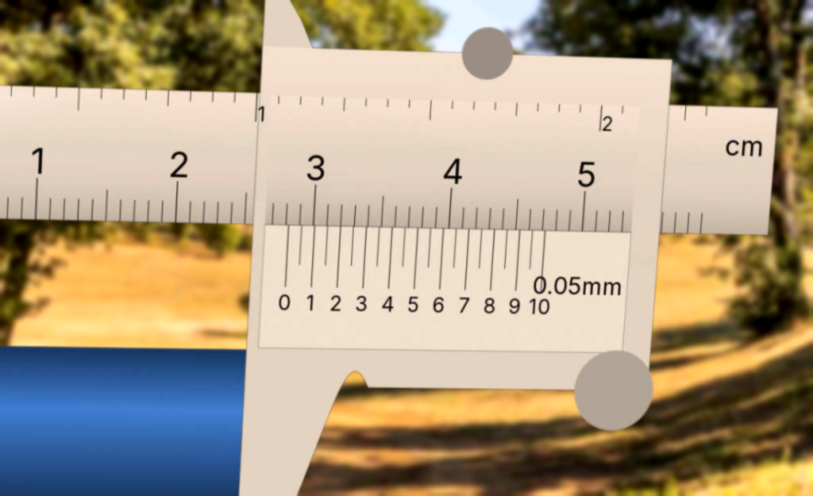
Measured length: 28.2 mm
